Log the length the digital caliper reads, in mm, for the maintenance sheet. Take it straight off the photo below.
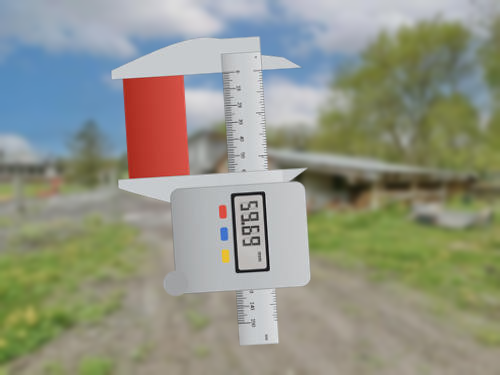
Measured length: 59.69 mm
